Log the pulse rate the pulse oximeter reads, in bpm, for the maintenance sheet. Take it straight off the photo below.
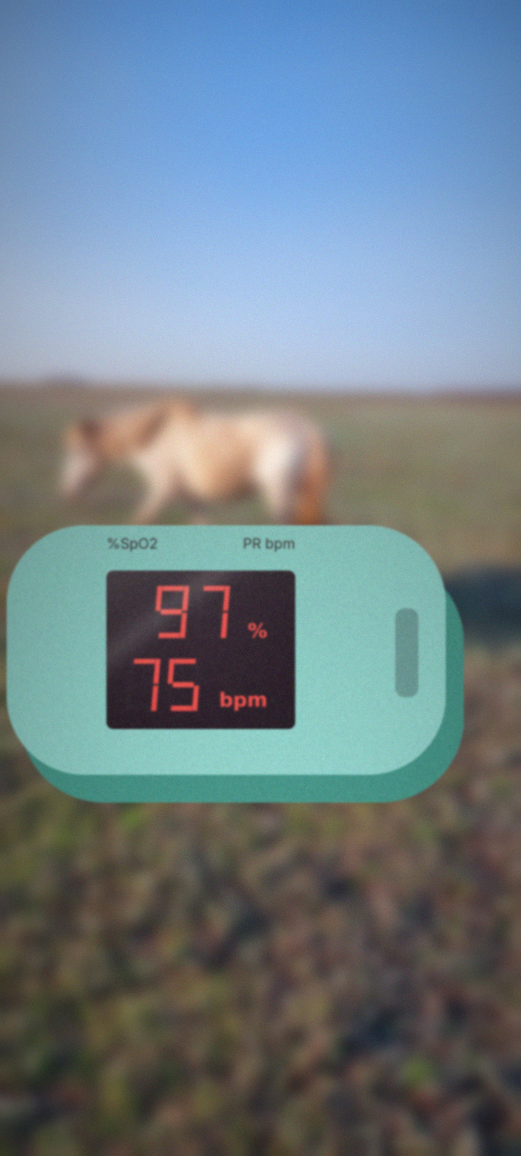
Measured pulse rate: 75 bpm
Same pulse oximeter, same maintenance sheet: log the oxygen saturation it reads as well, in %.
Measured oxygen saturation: 97 %
